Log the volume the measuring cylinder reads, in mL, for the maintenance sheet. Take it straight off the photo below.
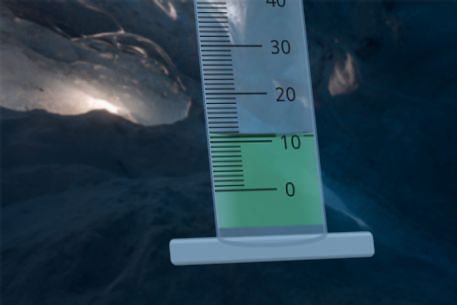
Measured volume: 11 mL
